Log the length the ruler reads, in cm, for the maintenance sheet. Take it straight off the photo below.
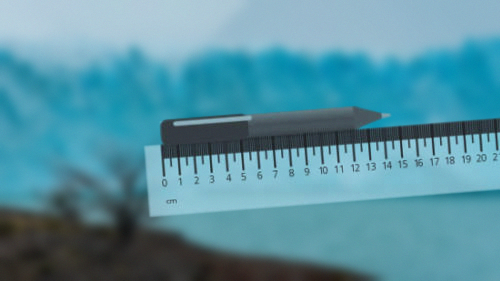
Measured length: 14.5 cm
